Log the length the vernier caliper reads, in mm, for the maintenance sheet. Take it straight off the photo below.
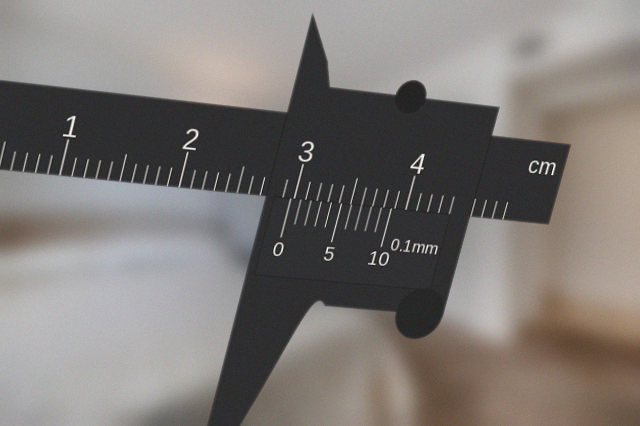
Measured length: 29.7 mm
